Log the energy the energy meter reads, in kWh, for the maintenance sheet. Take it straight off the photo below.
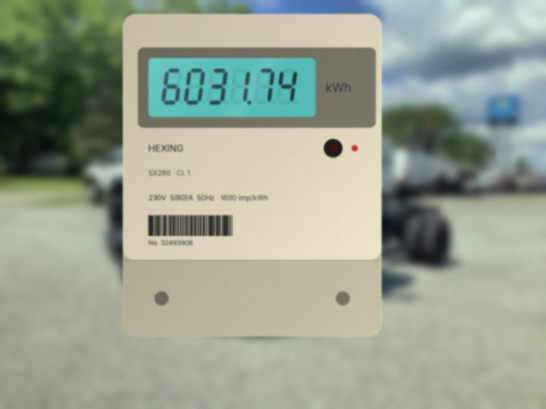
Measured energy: 6031.74 kWh
